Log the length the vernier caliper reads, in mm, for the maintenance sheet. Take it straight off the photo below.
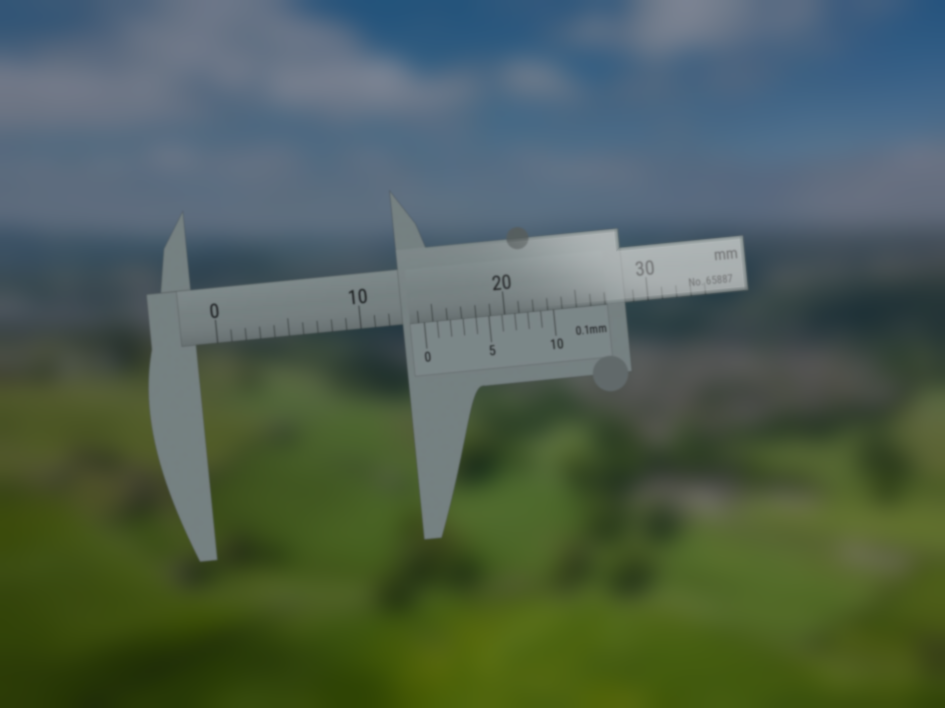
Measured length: 14.4 mm
